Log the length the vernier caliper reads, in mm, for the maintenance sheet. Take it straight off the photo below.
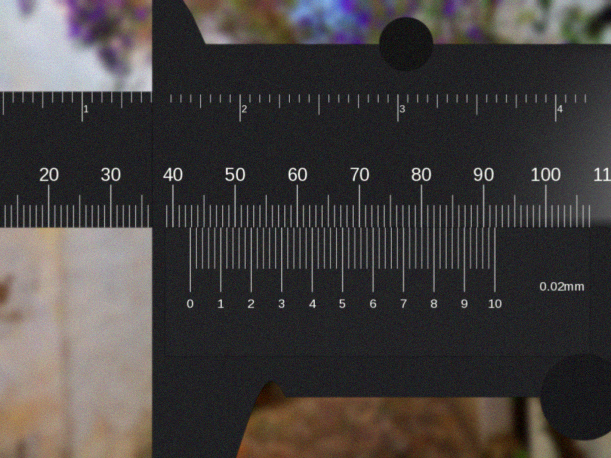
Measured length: 42.8 mm
